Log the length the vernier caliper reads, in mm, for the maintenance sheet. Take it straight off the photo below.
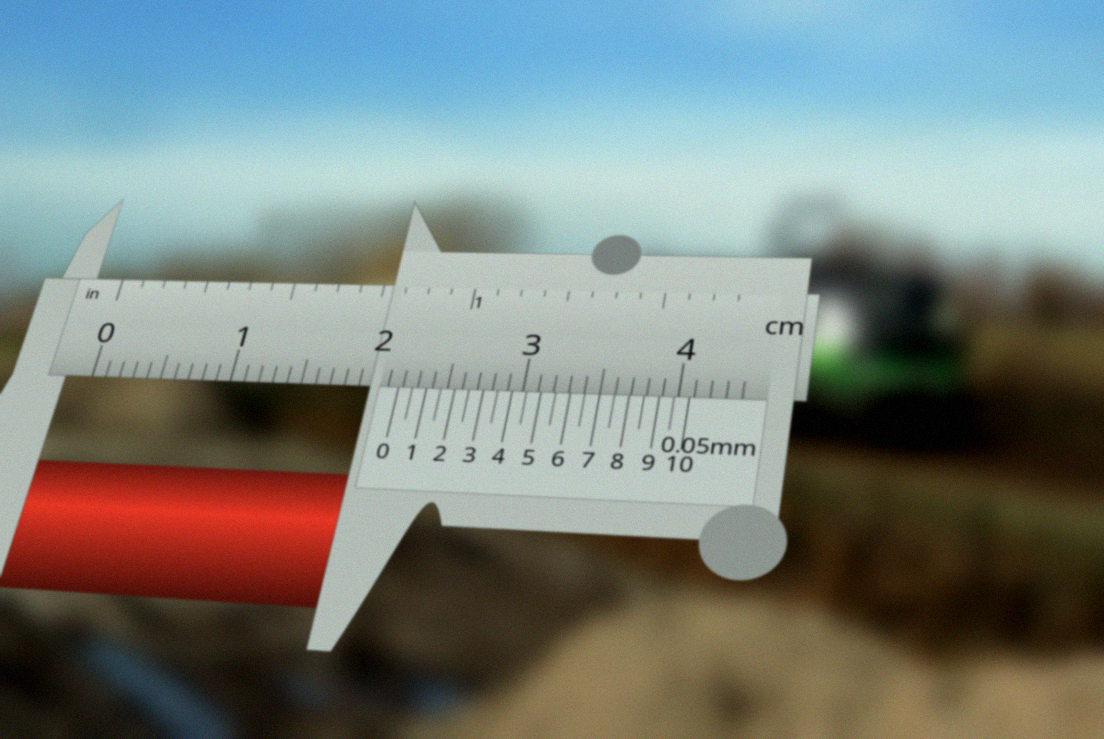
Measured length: 21.7 mm
